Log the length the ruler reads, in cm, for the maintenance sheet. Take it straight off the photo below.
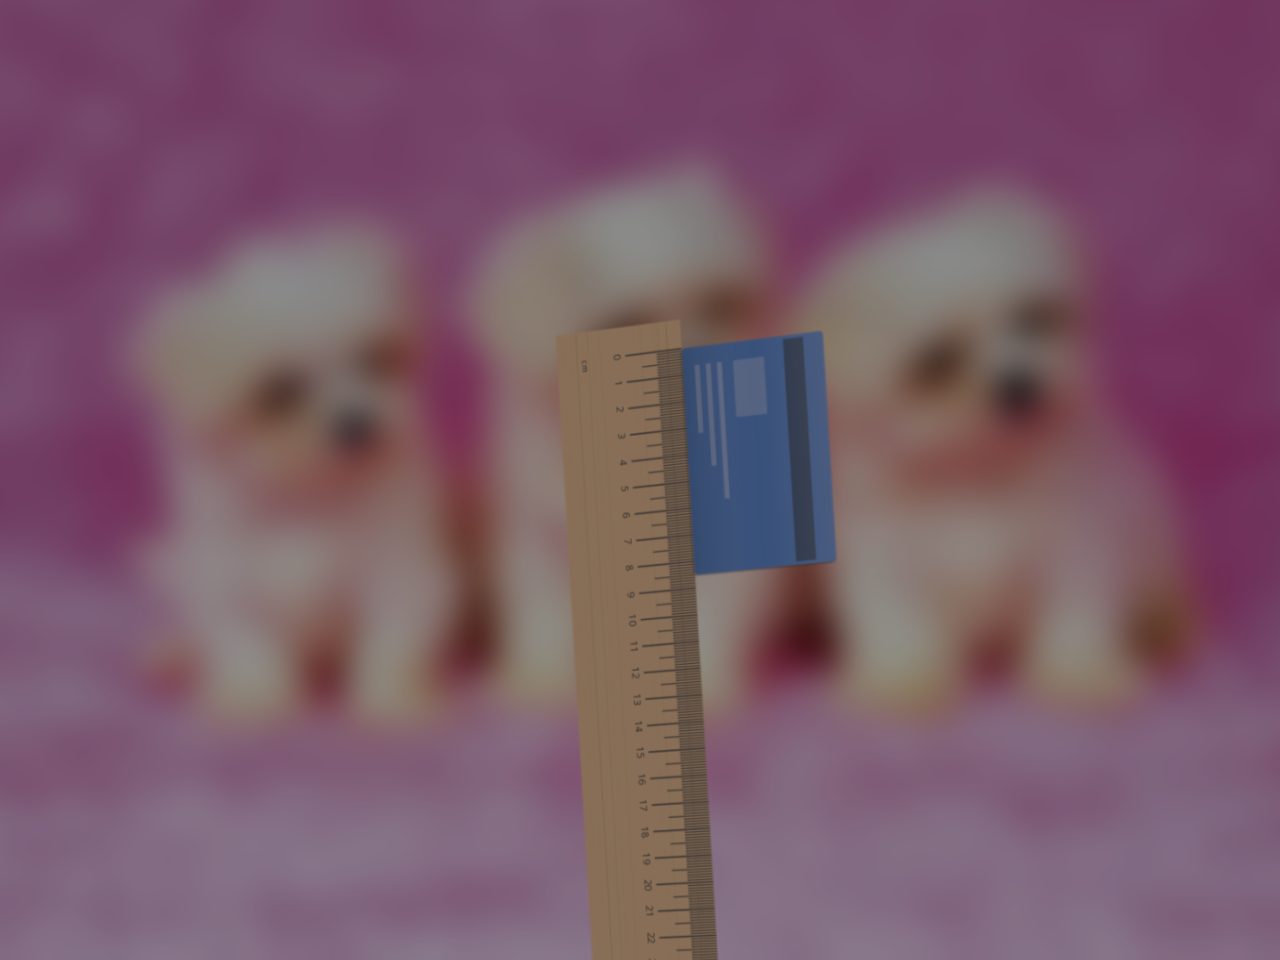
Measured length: 8.5 cm
